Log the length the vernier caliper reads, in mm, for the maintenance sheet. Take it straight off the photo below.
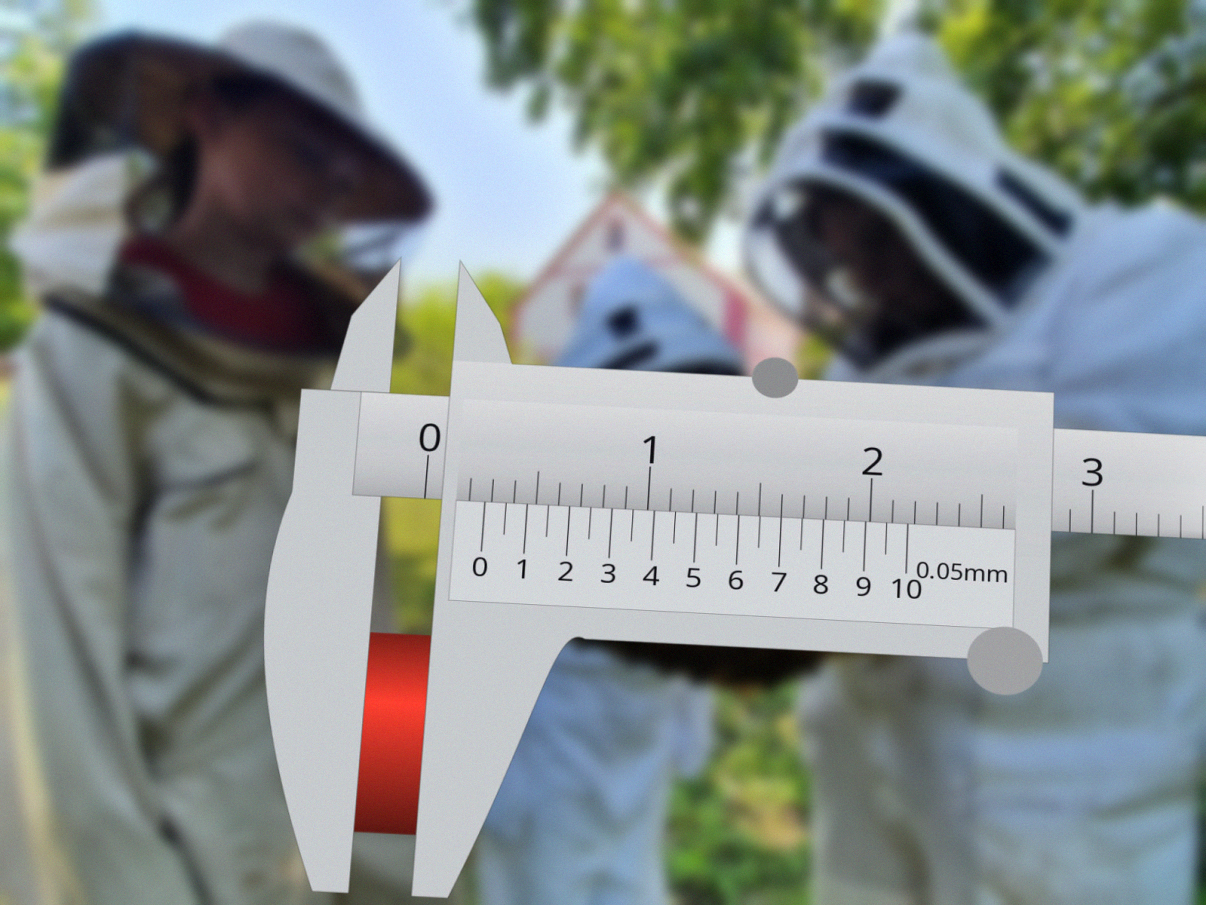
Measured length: 2.70 mm
